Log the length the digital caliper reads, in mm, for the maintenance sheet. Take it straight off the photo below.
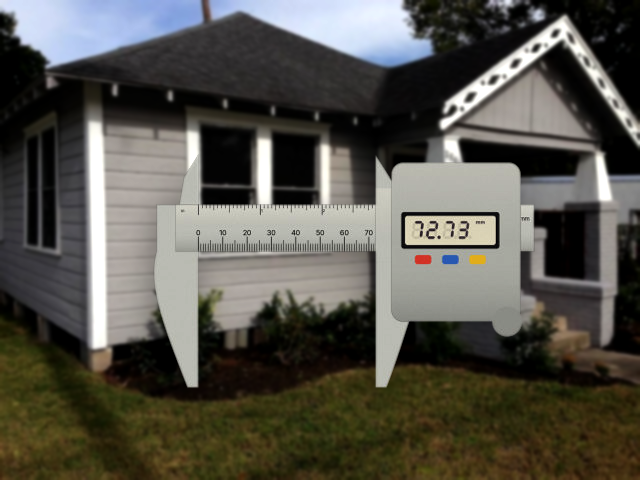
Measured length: 72.73 mm
